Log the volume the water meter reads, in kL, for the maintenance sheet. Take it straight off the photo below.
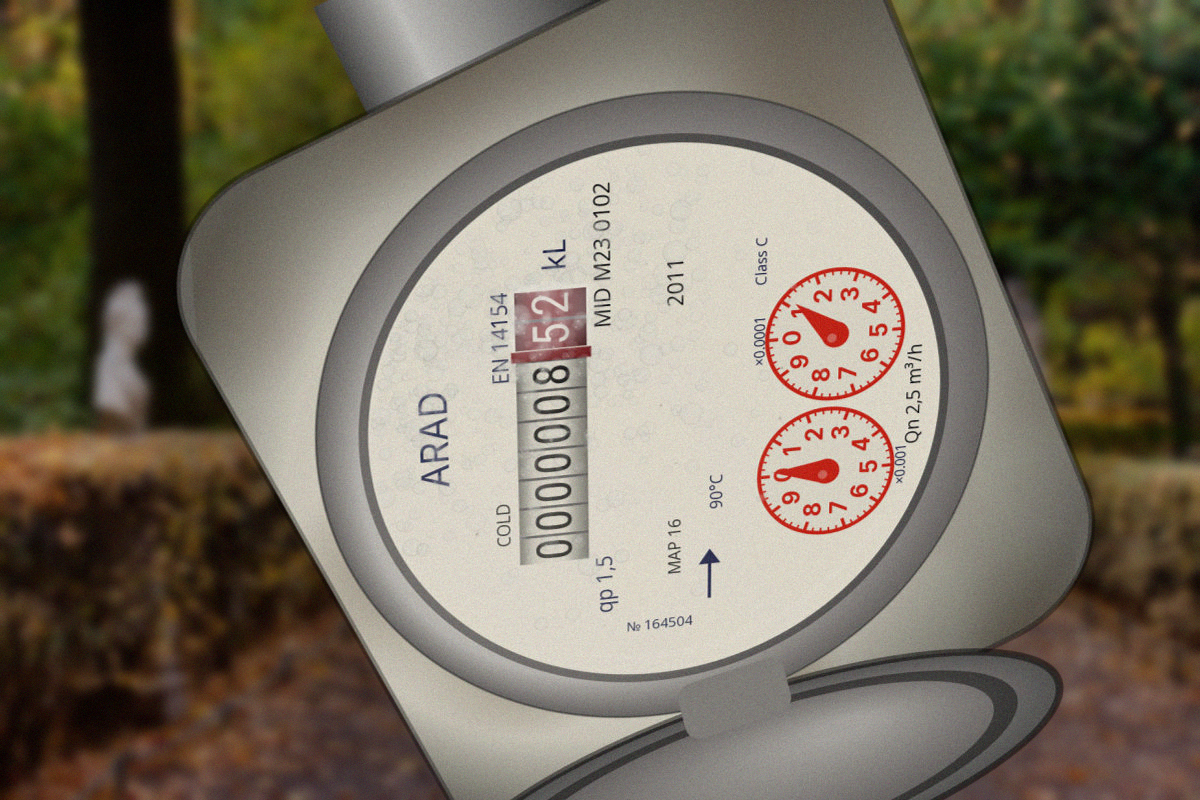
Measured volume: 8.5201 kL
